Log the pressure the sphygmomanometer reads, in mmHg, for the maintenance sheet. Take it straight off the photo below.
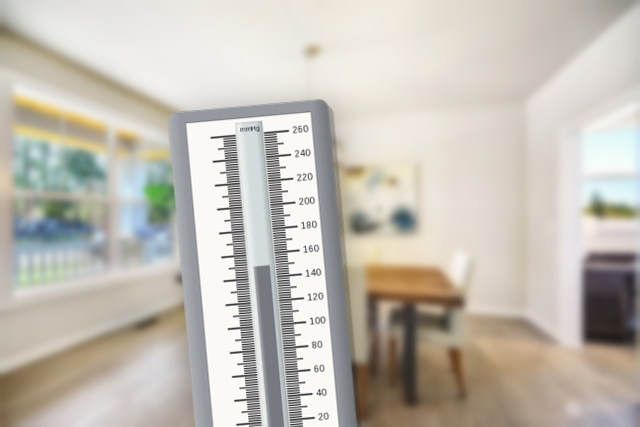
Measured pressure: 150 mmHg
